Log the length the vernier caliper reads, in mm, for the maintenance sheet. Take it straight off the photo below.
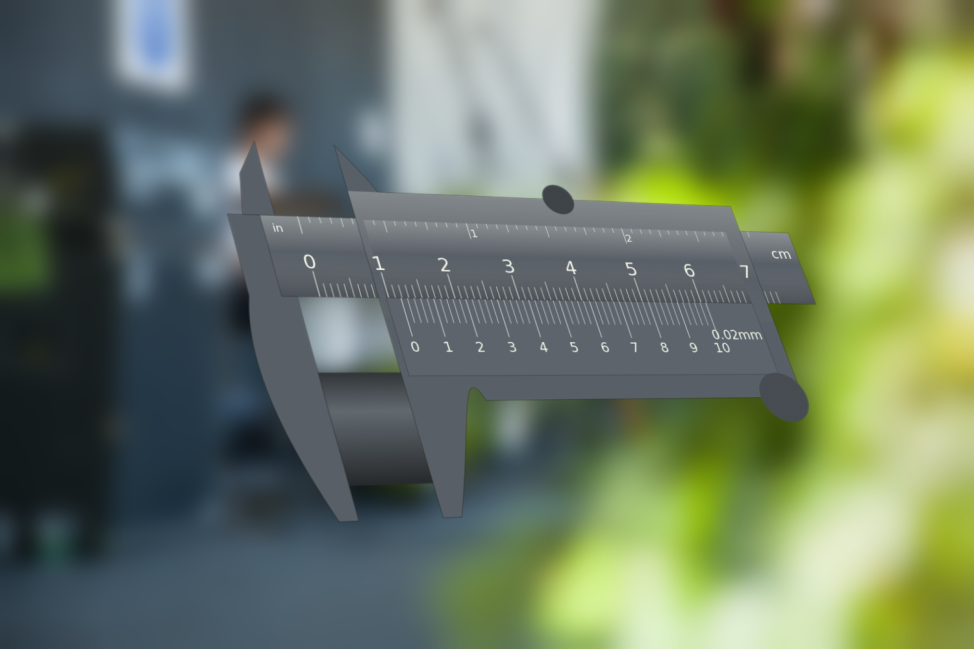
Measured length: 11.8 mm
